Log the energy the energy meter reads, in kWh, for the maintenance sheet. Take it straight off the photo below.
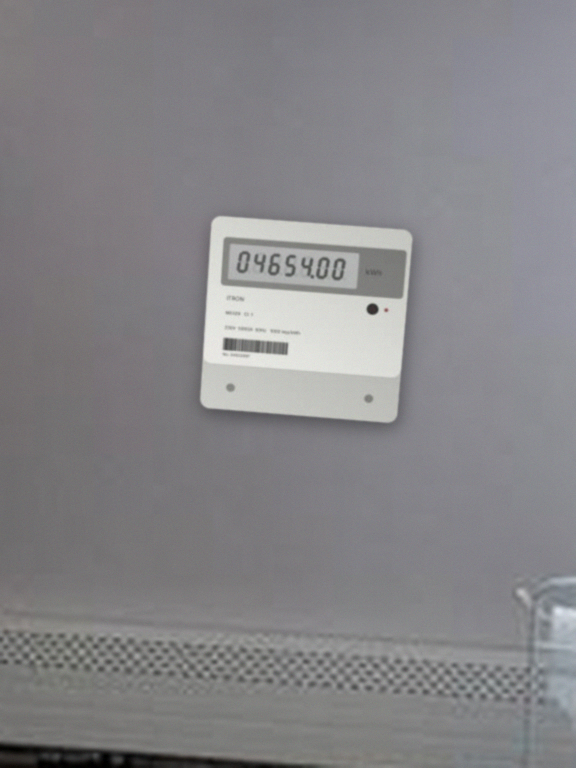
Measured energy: 4654.00 kWh
